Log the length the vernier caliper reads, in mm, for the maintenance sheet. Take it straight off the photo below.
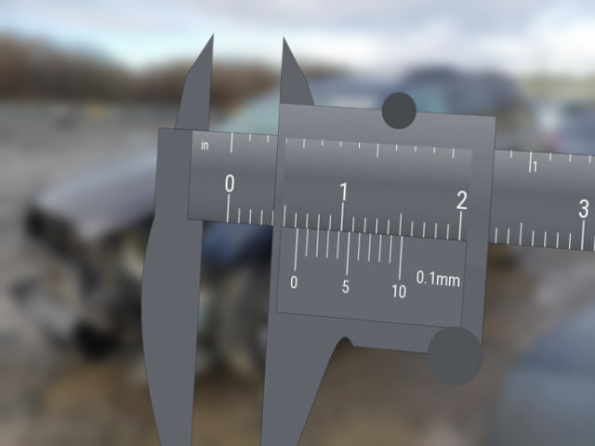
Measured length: 6.2 mm
